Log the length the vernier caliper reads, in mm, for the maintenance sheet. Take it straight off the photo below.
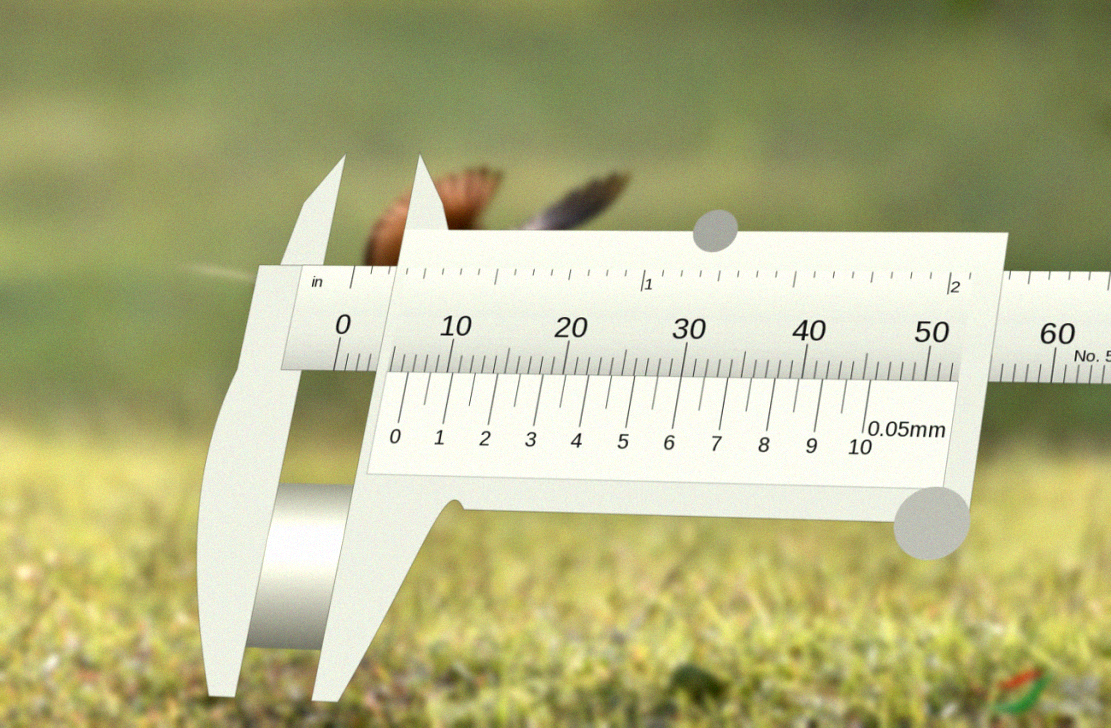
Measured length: 6.6 mm
